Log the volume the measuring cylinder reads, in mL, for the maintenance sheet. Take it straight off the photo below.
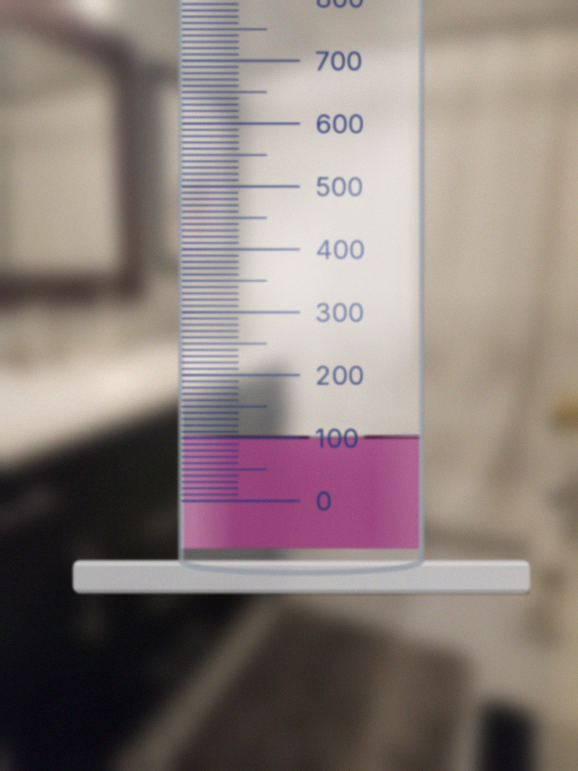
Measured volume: 100 mL
